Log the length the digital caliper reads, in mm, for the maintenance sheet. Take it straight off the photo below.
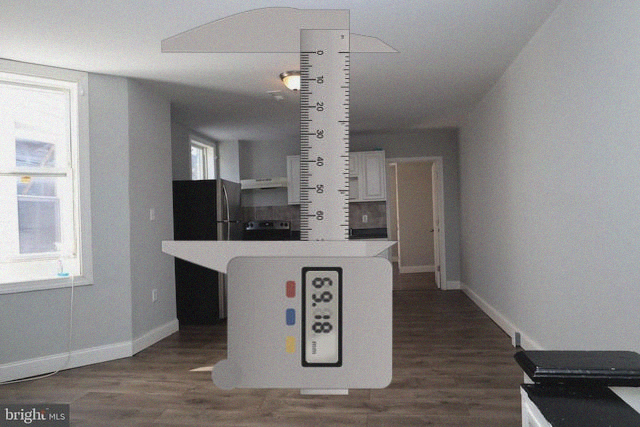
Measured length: 69.18 mm
